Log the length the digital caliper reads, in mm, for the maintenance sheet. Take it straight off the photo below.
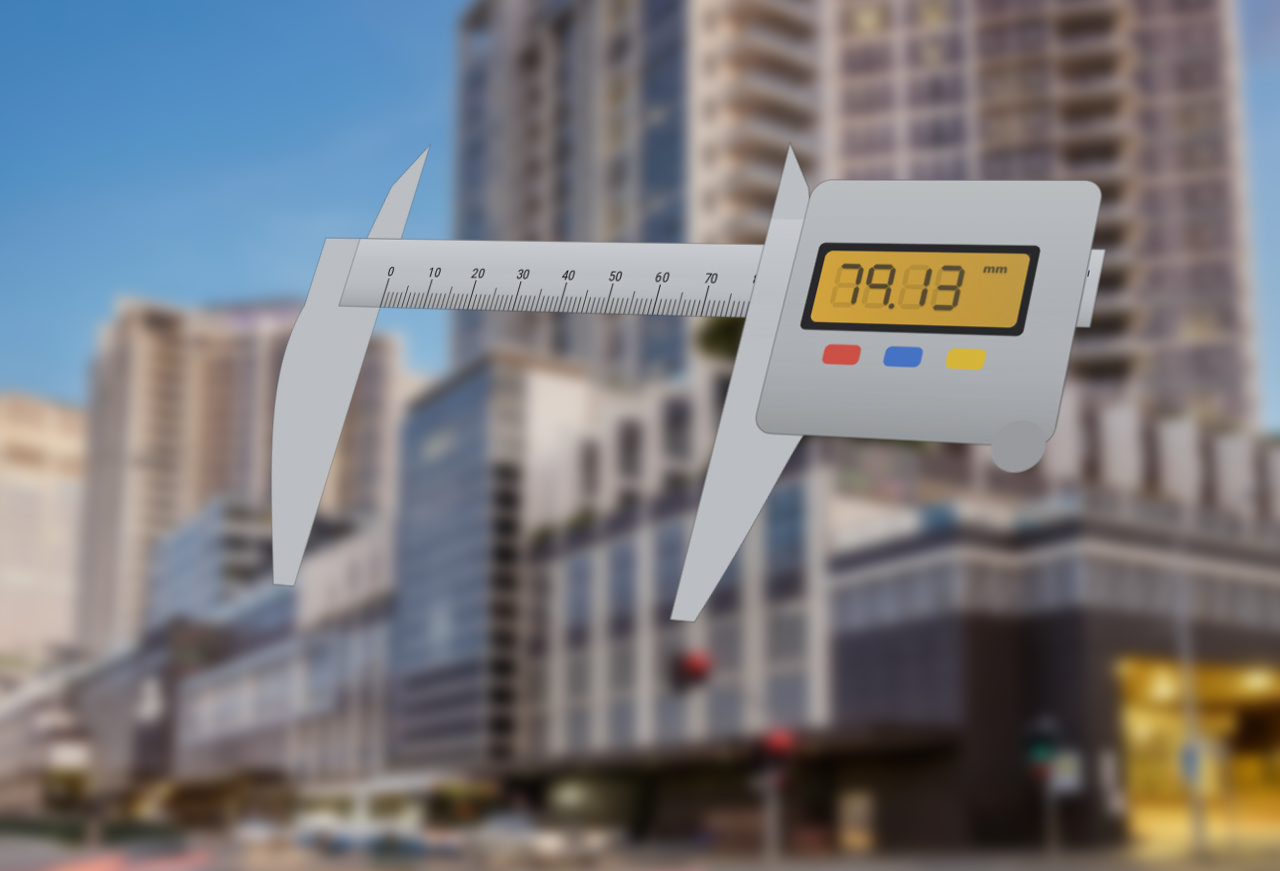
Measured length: 79.13 mm
